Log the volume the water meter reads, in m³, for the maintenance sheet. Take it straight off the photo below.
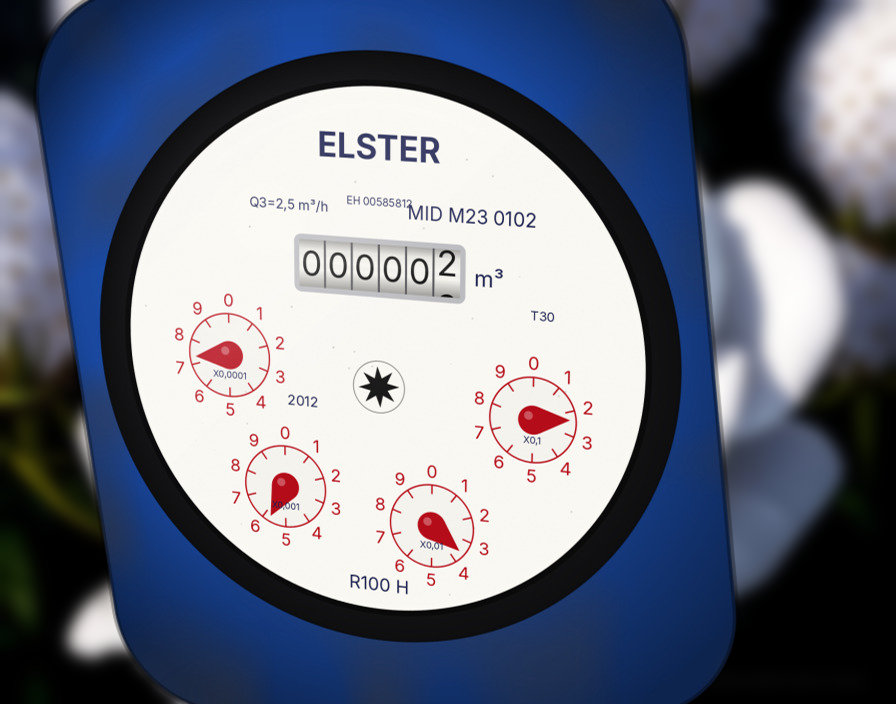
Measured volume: 2.2357 m³
